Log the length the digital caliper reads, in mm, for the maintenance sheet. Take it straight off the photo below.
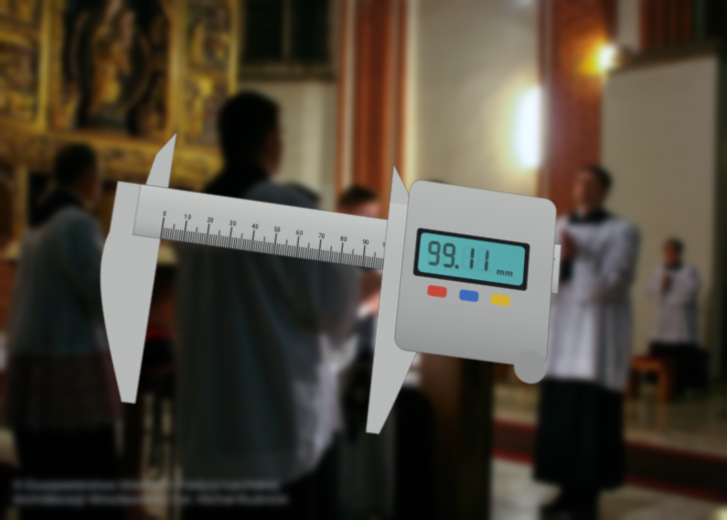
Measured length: 99.11 mm
